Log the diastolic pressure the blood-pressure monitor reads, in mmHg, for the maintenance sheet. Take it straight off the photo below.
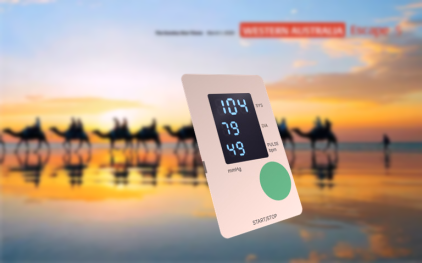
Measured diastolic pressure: 79 mmHg
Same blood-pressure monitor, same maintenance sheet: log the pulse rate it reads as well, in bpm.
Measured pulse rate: 49 bpm
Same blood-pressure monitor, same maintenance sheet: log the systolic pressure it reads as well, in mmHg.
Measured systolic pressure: 104 mmHg
